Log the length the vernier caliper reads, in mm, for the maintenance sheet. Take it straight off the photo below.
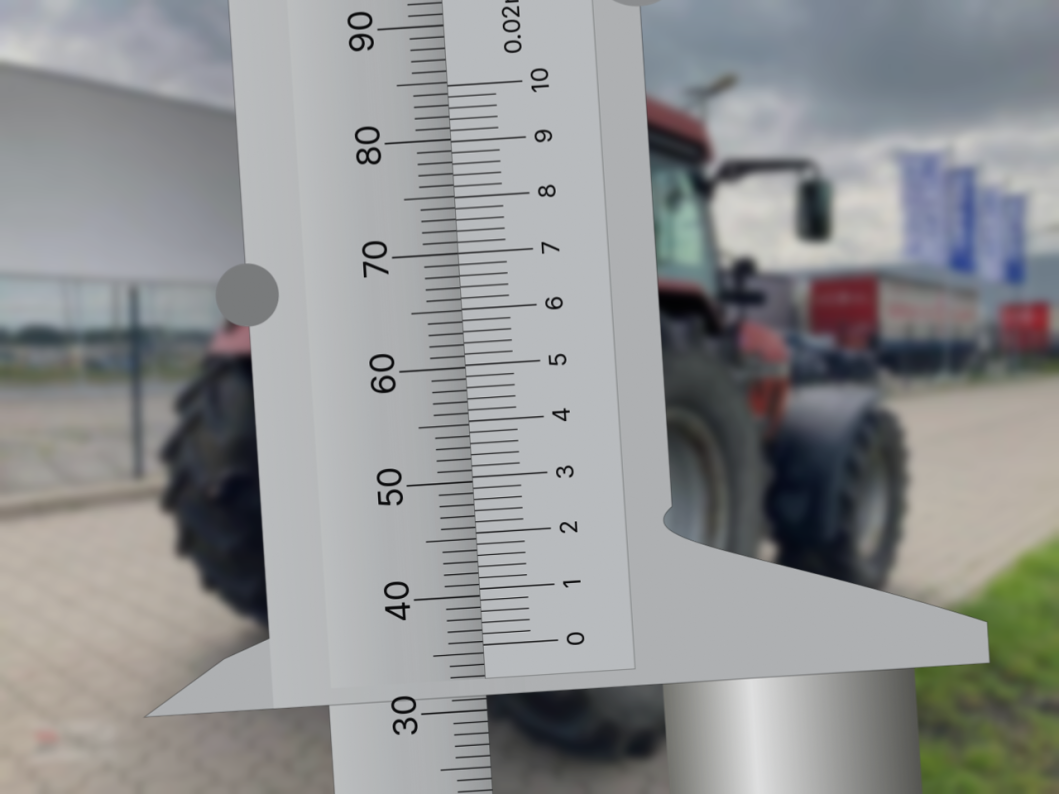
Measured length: 35.7 mm
